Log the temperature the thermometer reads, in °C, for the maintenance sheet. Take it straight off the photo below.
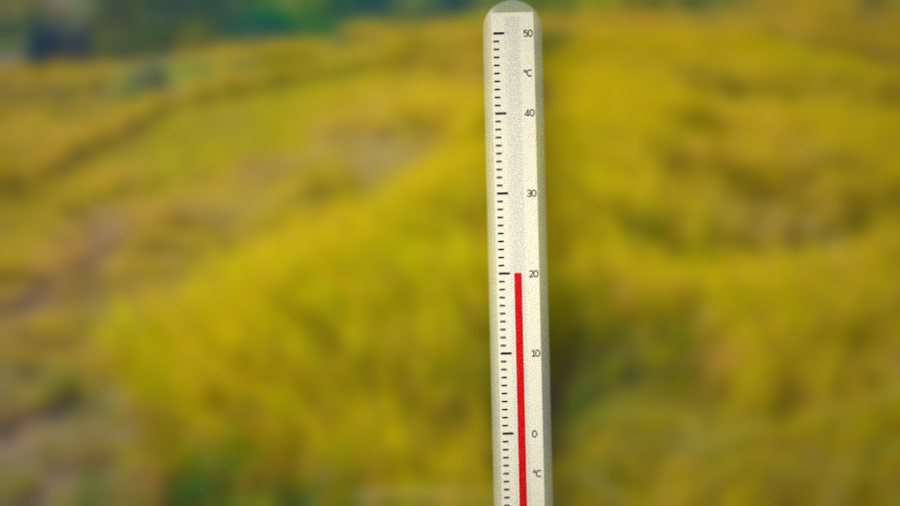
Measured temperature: 20 °C
